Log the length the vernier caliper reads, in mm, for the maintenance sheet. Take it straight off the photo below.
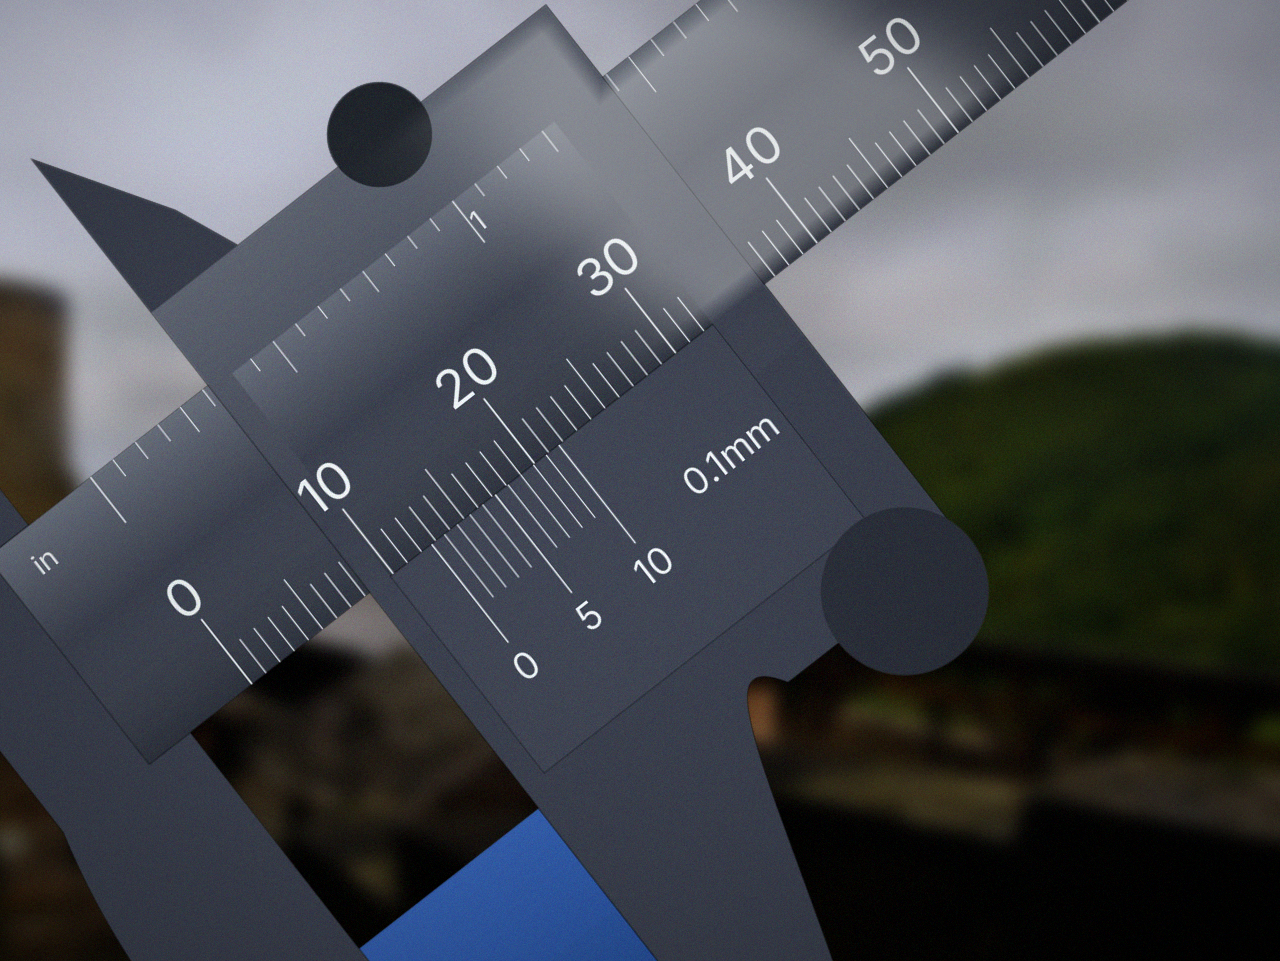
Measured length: 12.7 mm
